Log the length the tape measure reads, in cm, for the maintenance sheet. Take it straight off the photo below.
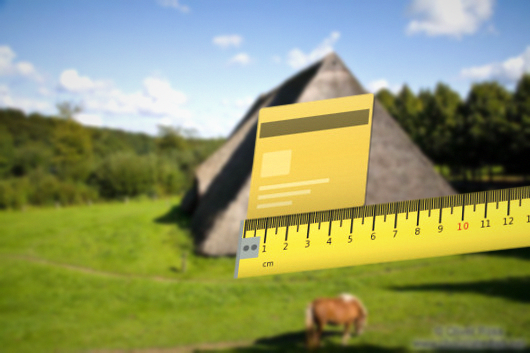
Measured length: 5.5 cm
